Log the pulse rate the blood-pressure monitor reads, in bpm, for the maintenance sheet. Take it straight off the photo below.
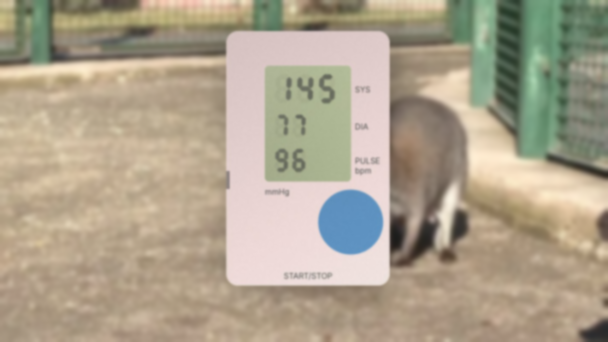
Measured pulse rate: 96 bpm
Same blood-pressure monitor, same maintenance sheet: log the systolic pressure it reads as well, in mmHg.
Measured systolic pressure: 145 mmHg
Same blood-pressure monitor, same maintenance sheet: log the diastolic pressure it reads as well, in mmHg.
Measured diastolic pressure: 77 mmHg
